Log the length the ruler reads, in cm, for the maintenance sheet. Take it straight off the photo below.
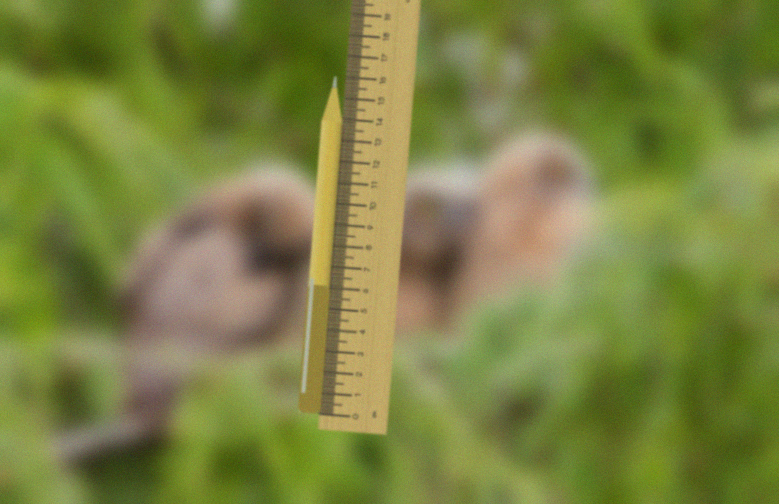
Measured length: 16 cm
